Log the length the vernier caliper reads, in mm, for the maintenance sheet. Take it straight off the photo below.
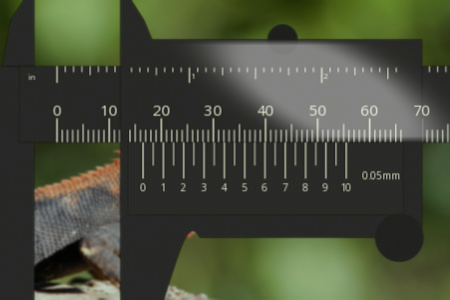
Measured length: 16.5 mm
